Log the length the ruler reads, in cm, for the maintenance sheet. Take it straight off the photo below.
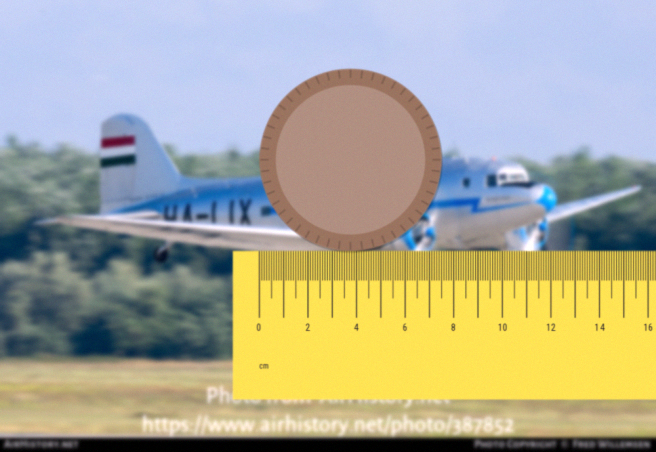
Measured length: 7.5 cm
